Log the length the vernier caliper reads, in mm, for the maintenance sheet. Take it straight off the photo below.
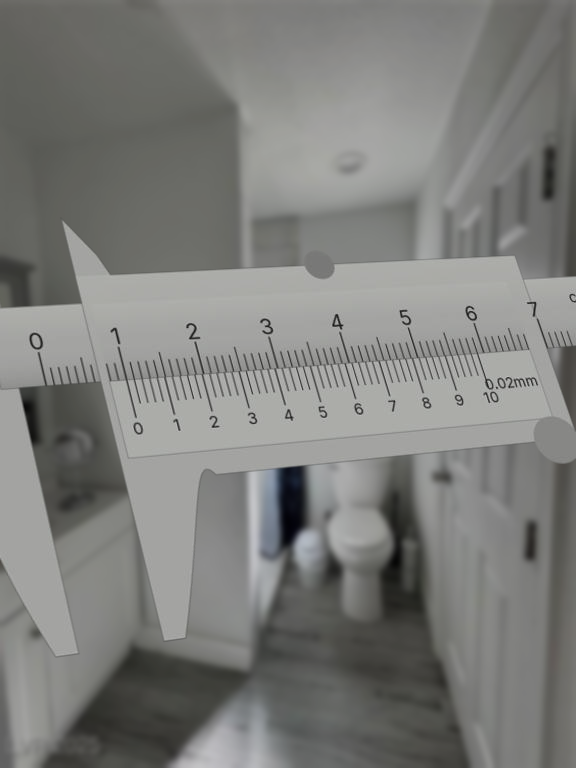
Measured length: 10.0 mm
